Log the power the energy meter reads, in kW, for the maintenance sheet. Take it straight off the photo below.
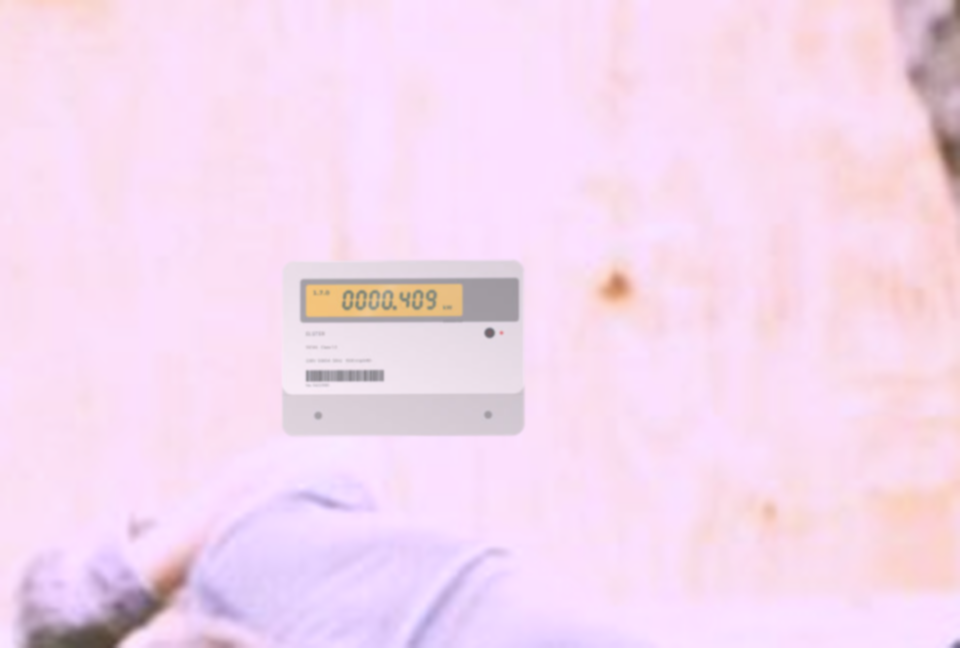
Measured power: 0.409 kW
